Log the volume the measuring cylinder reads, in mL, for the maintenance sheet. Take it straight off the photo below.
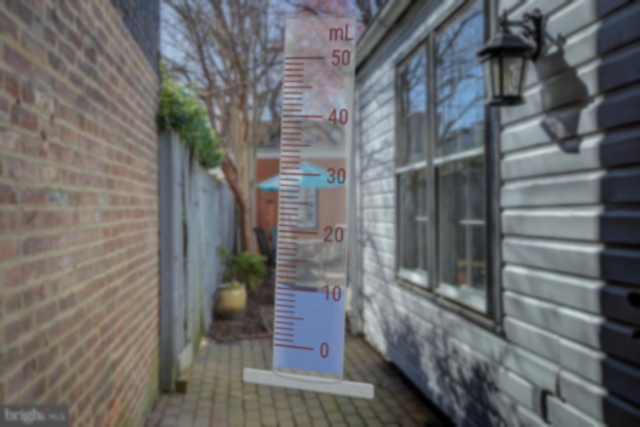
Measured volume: 10 mL
